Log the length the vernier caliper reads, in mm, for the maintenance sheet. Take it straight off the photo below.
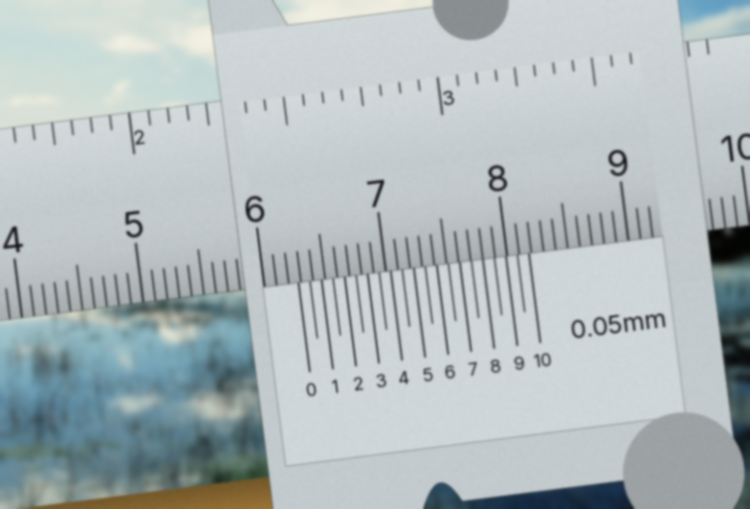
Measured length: 62.8 mm
